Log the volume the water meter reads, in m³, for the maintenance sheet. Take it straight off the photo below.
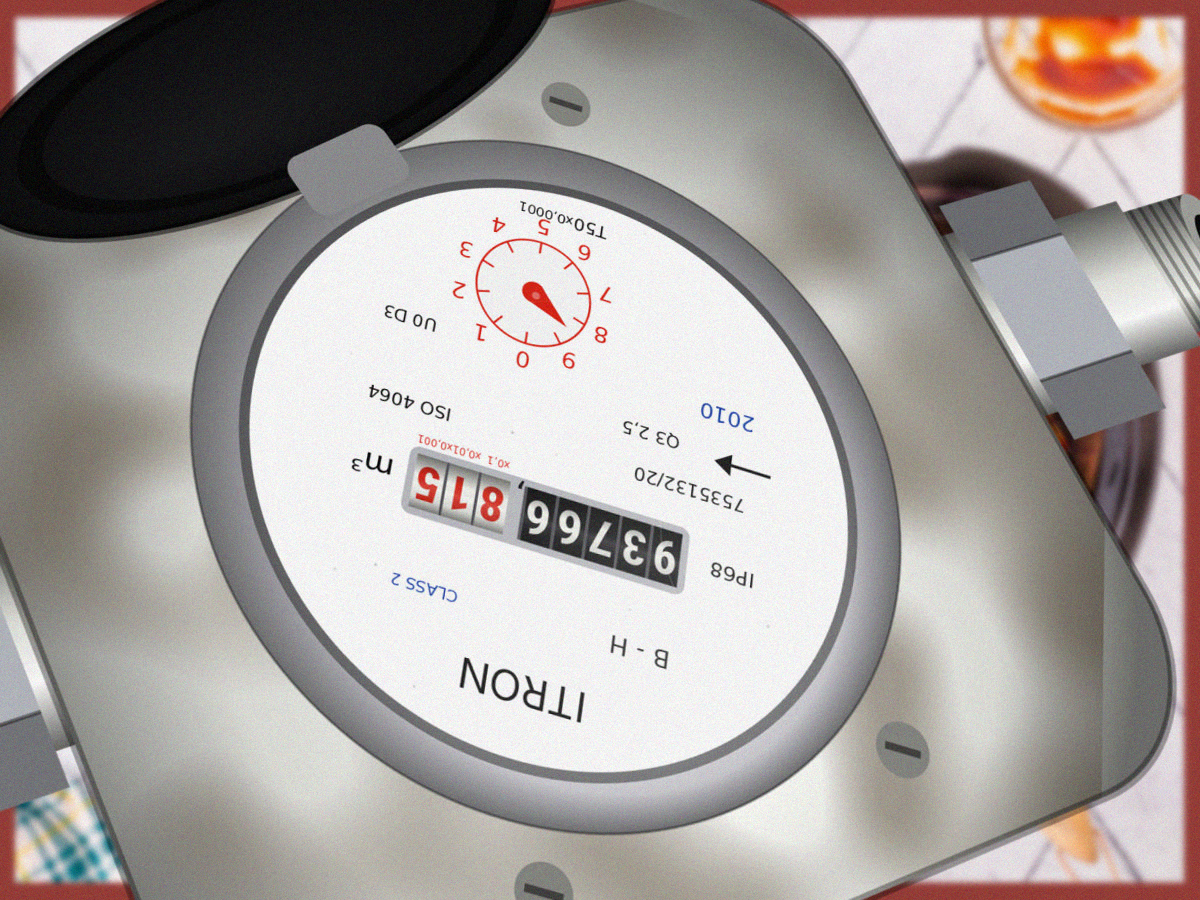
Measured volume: 93766.8158 m³
